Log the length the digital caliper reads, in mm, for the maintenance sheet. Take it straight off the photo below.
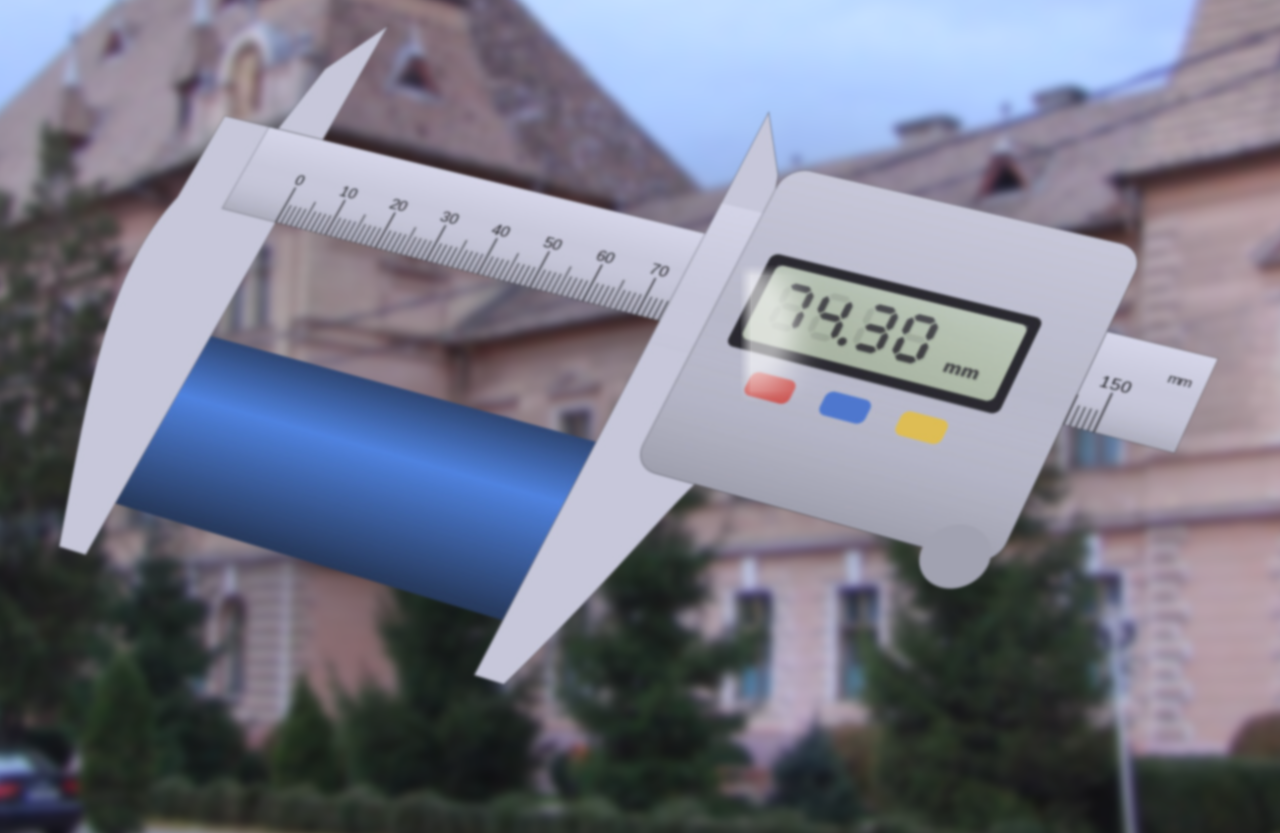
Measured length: 74.30 mm
